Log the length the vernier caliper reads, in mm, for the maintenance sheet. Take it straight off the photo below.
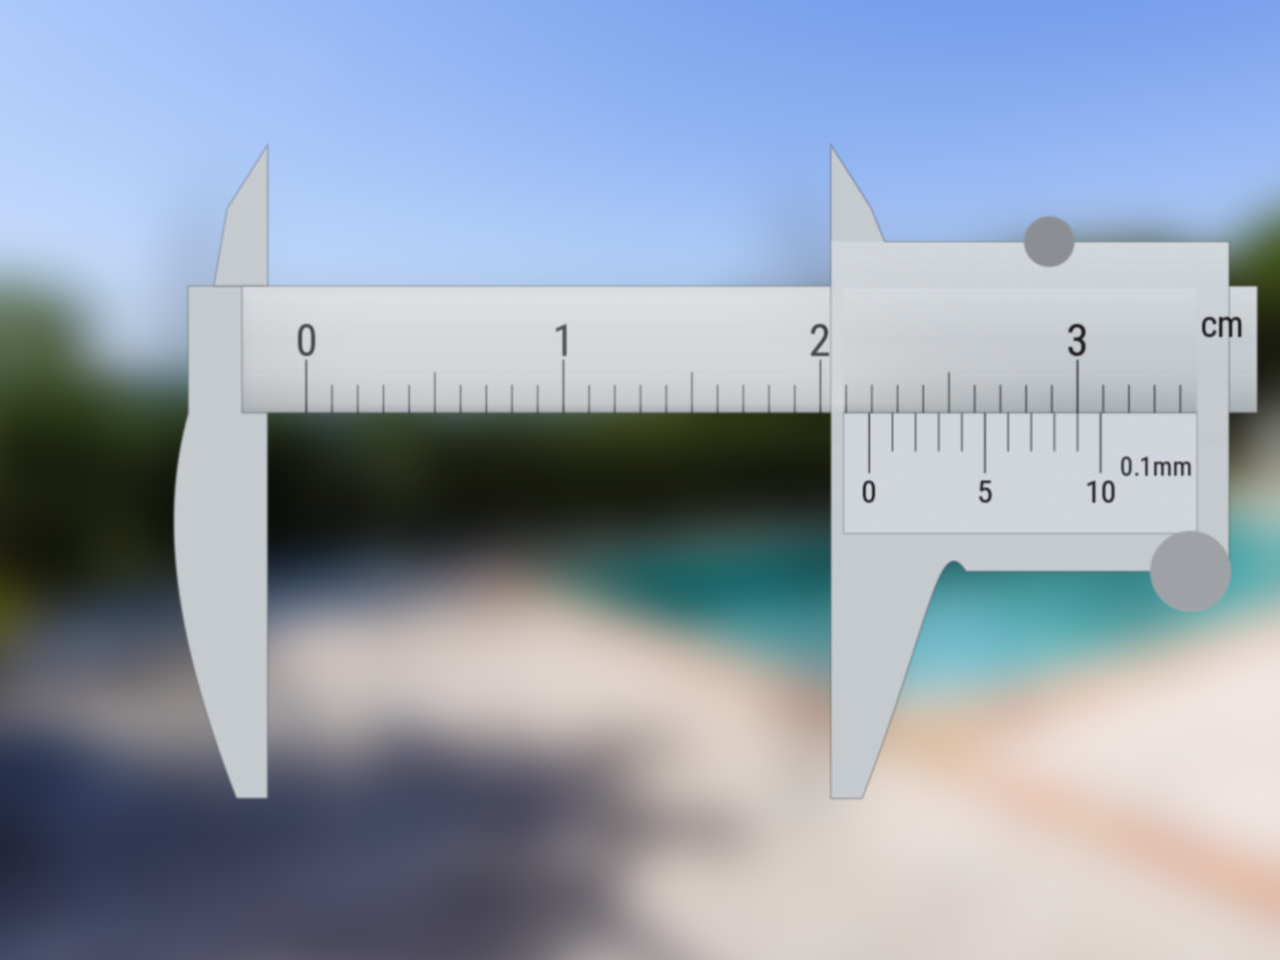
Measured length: 21.9 mm
